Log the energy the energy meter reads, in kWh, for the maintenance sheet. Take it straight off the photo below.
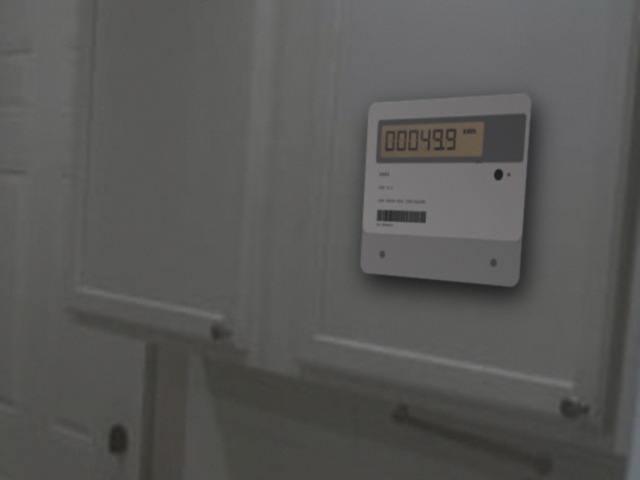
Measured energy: 49.9 kWh
